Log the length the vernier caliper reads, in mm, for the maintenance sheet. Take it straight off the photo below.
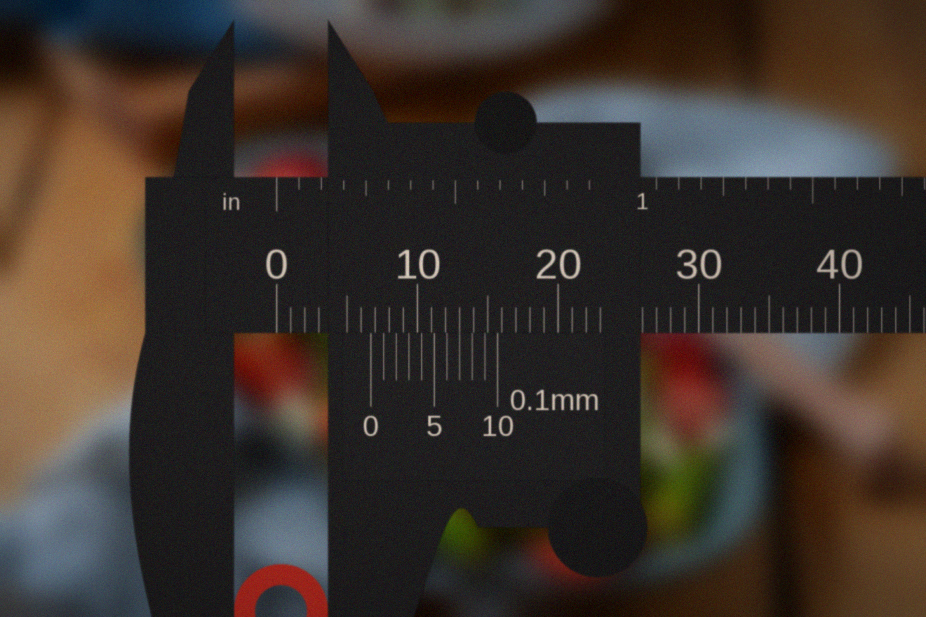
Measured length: 6.7 mm
